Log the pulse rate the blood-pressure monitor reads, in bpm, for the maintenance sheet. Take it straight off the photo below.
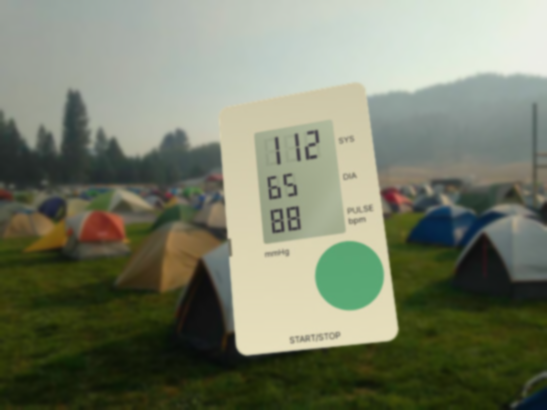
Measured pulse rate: 88 bpm
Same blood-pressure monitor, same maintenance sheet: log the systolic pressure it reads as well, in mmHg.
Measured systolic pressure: 112 mmHg
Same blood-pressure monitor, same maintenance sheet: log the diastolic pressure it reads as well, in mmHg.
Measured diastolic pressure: 65 mmHg
